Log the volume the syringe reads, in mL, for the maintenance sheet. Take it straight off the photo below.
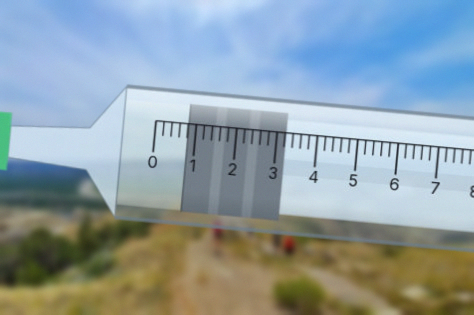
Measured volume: 0.8 mL
